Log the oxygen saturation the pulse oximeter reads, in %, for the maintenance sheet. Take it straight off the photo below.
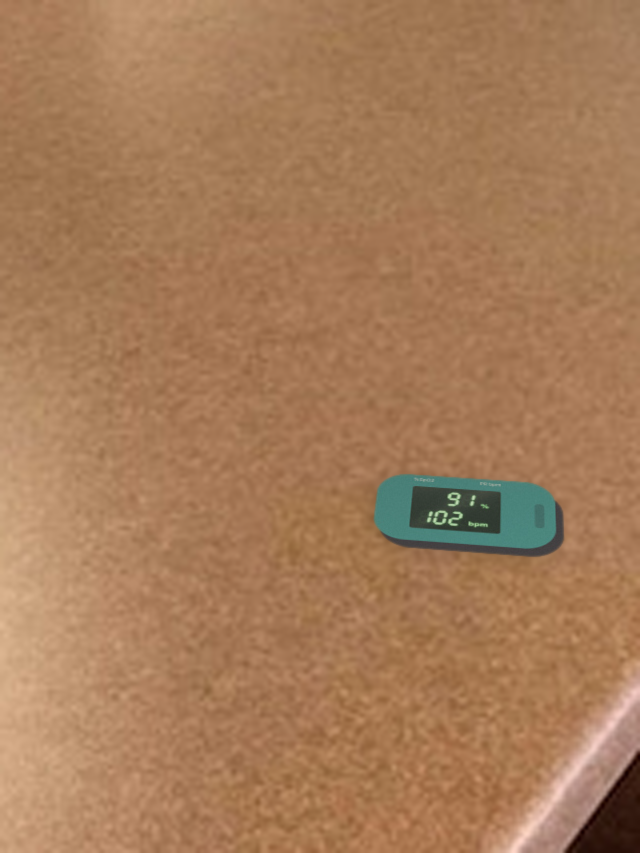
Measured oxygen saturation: 91 %
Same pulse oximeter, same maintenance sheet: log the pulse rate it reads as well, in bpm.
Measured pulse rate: 102 bpm
